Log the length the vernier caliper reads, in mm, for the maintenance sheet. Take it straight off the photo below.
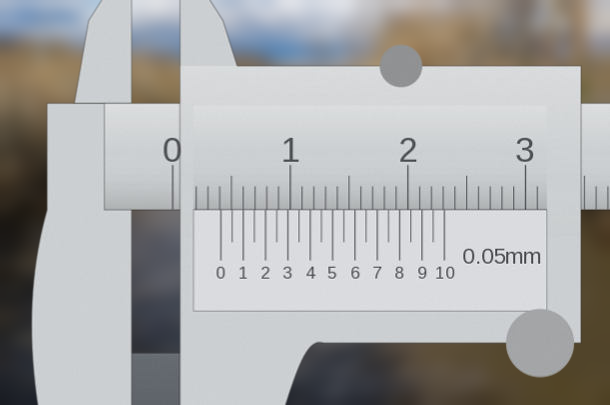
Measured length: 4.1 mm
